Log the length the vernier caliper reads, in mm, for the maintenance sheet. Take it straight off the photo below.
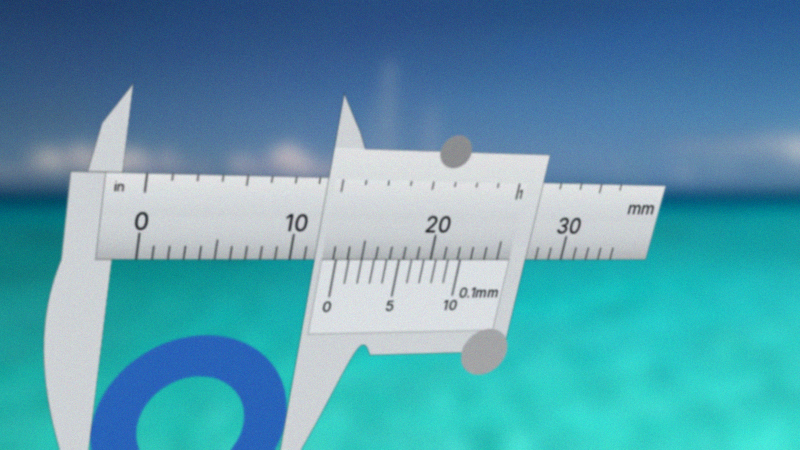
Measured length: 13.2 mm
